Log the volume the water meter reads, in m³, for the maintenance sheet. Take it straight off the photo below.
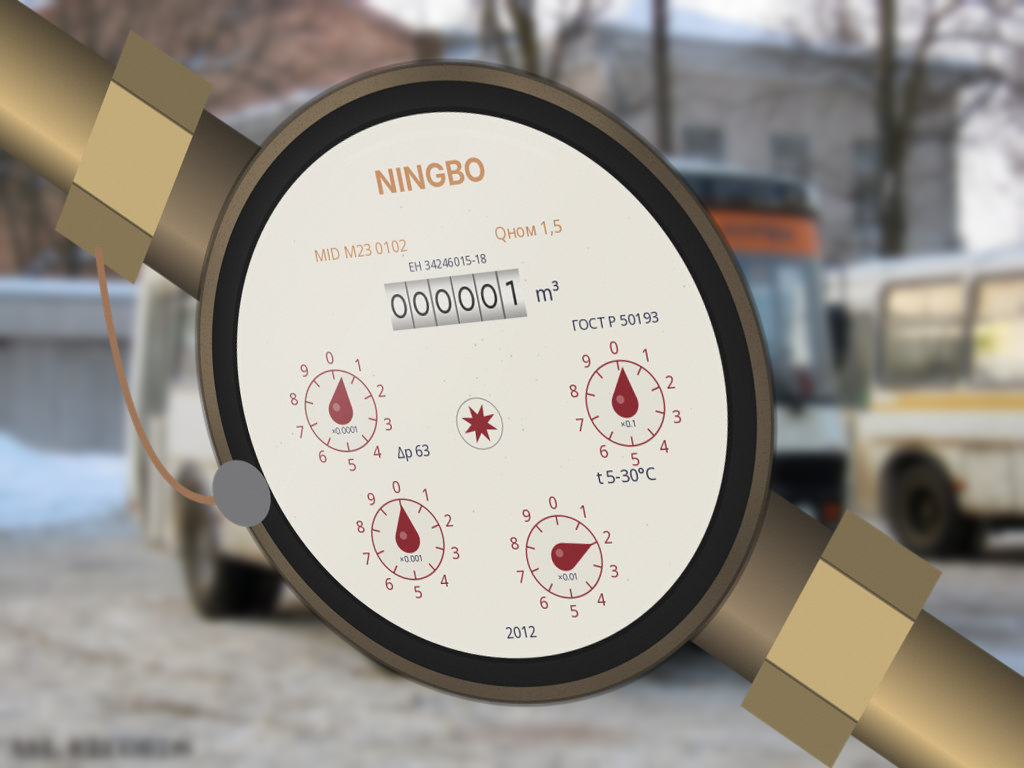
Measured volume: 1.0200 m³
